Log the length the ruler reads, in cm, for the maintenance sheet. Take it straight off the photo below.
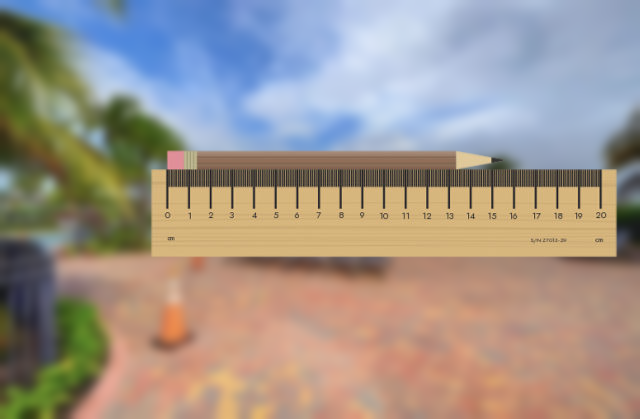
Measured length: 15.5 cm
